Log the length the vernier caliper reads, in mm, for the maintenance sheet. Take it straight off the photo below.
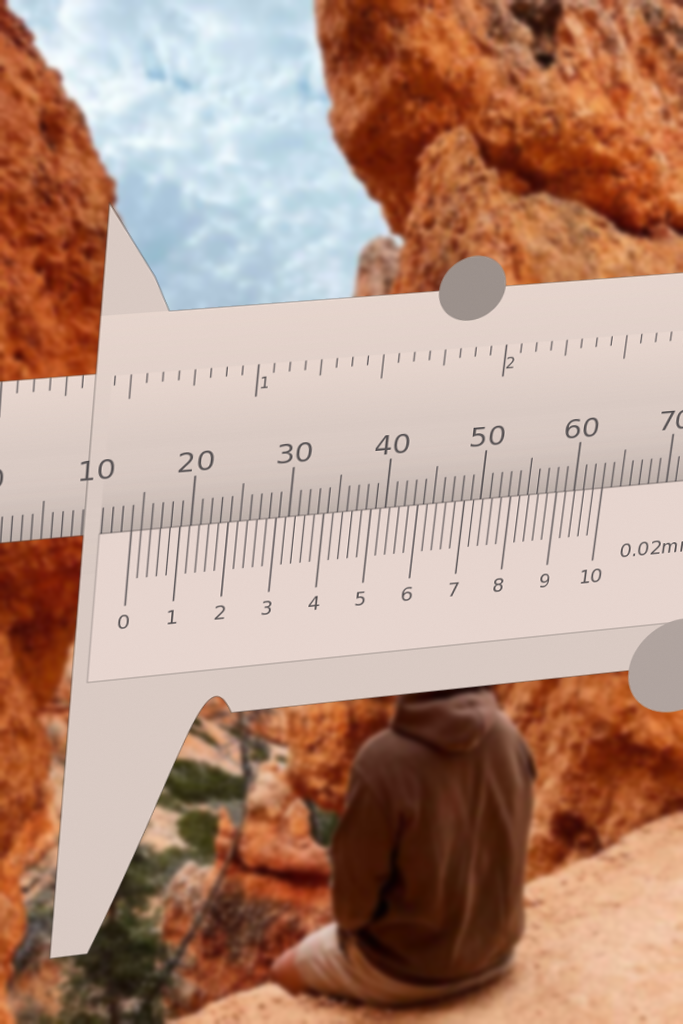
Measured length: 14.0 mm
